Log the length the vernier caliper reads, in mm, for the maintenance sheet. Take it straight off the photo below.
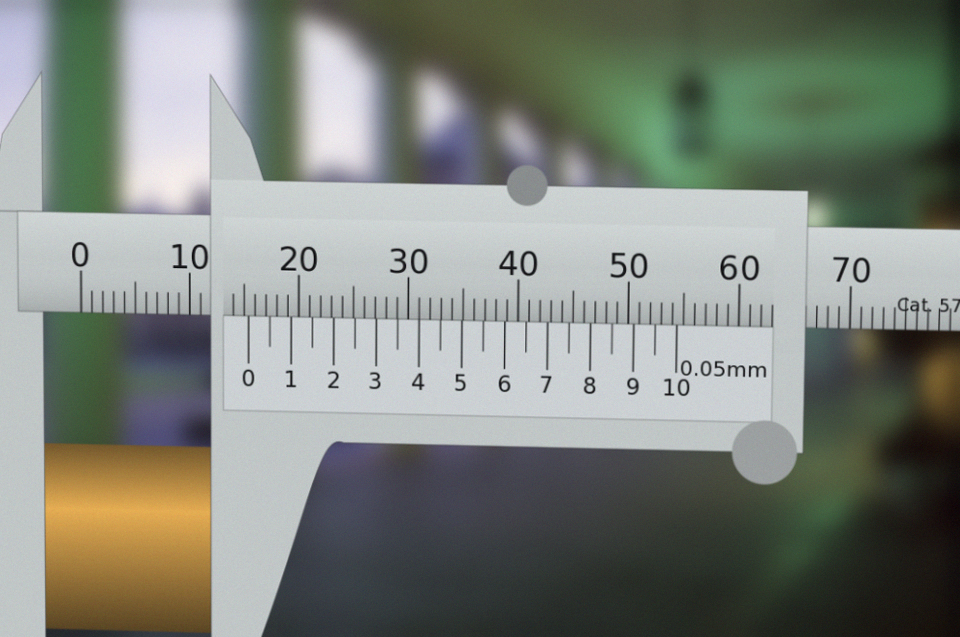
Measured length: 15.4 mm
